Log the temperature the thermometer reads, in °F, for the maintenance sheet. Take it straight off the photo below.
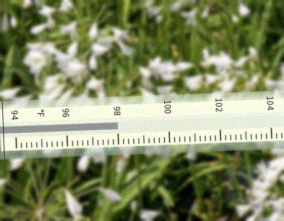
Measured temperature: 98 °F
